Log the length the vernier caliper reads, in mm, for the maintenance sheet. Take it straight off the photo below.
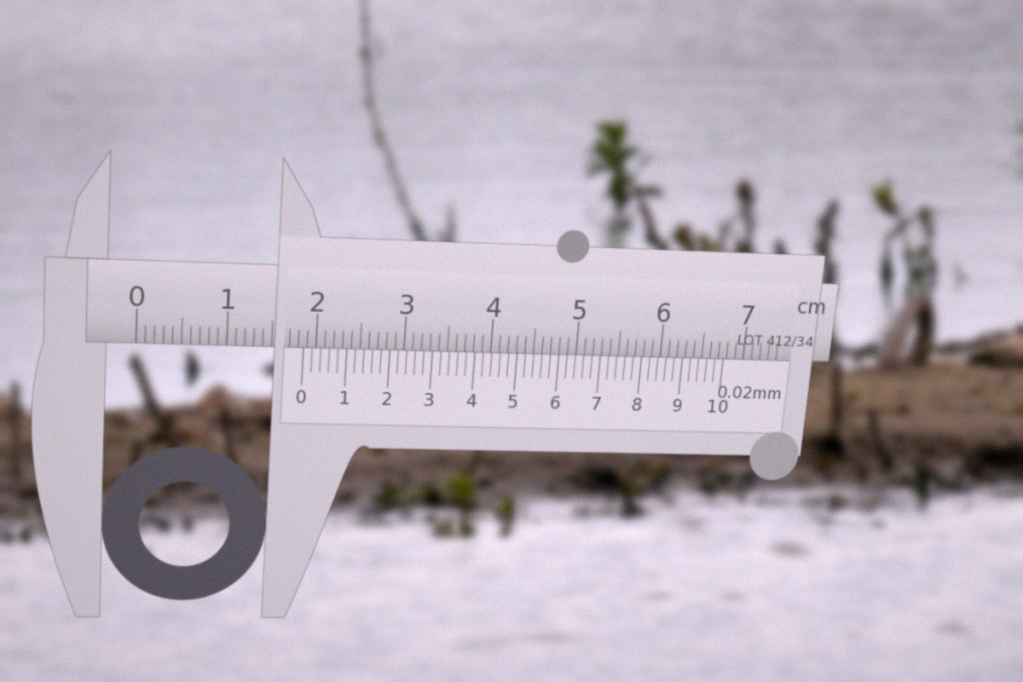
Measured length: 18.6 mm
